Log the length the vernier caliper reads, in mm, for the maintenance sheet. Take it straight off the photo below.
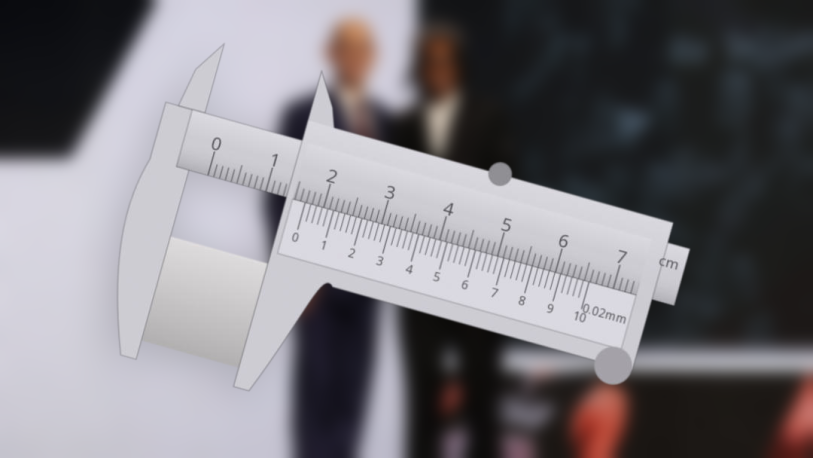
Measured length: 16.8 mm
